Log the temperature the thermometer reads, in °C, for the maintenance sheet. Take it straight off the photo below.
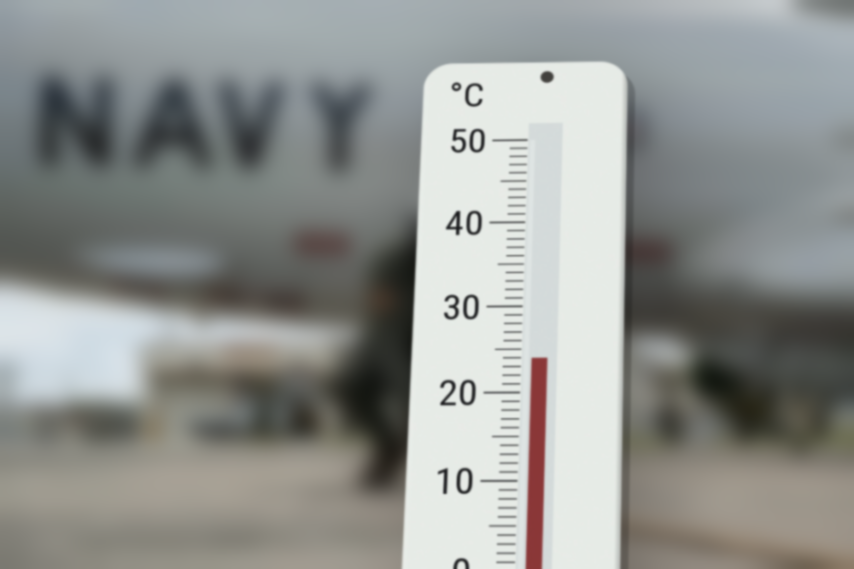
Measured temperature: 24 °C
